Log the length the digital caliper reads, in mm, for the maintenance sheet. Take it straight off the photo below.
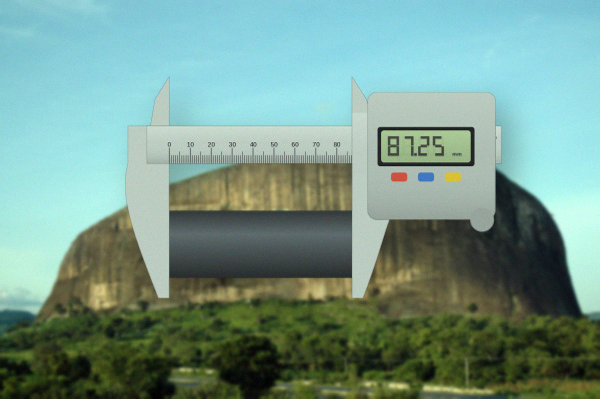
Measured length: 87.25 mm
